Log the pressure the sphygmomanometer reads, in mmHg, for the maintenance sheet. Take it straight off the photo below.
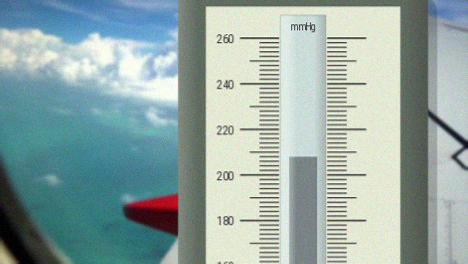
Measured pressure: 208 mmHg
